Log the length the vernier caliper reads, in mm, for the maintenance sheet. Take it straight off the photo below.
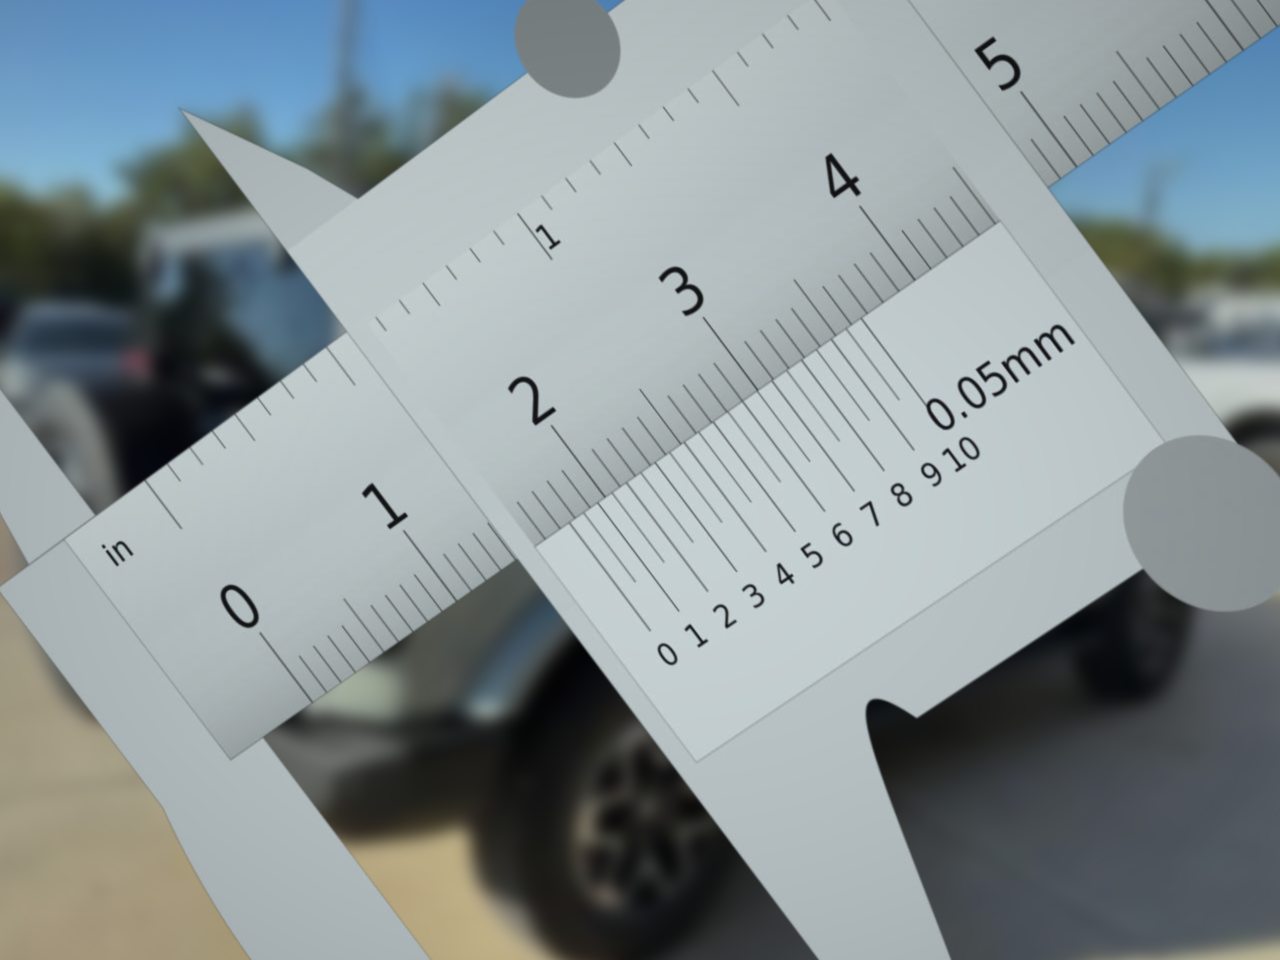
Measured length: 17.6 mm
